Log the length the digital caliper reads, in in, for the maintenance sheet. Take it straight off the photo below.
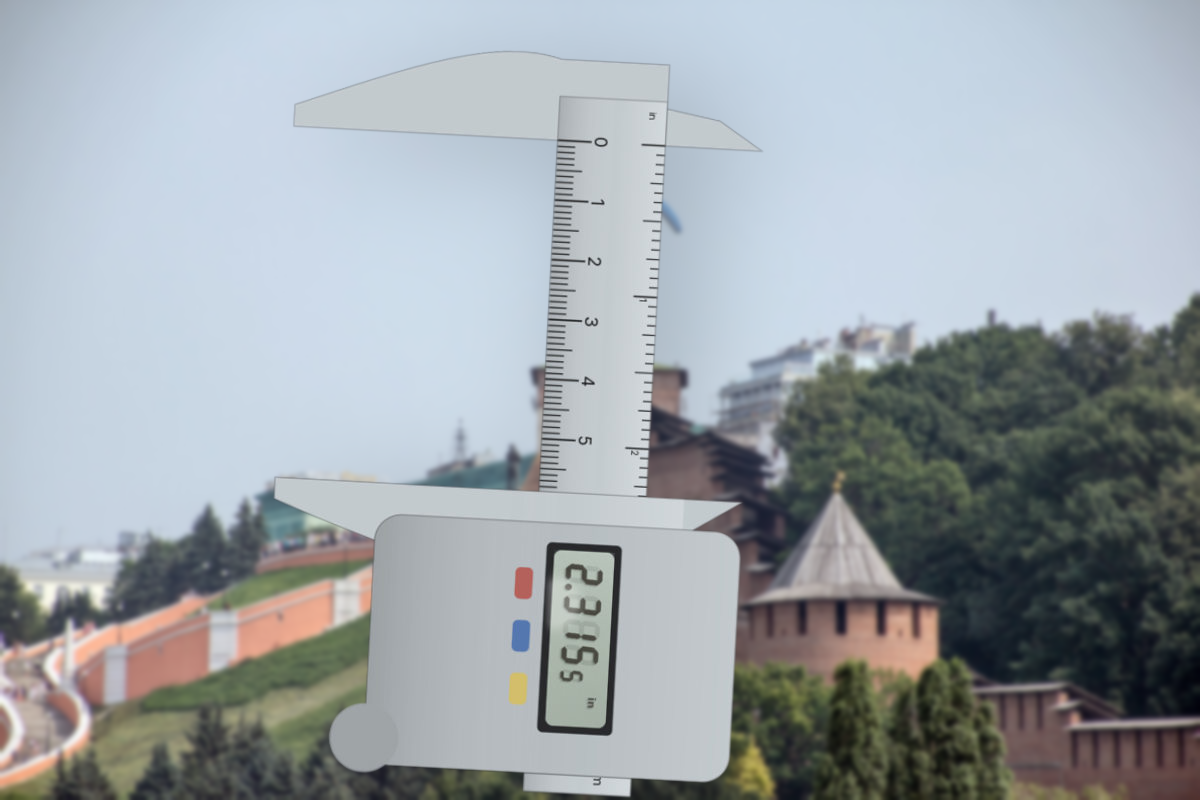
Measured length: 2.3155 in
